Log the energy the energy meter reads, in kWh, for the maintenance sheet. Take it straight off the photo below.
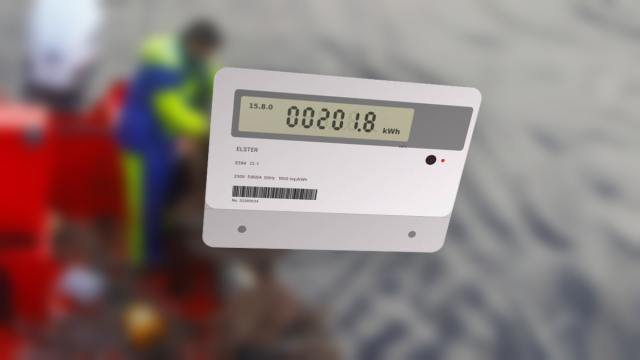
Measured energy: 201.8 kWh
